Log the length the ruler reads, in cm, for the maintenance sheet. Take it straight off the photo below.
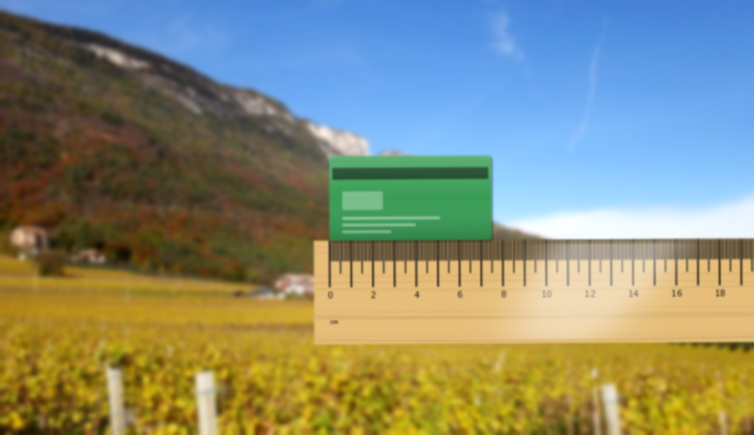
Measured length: 7.5 cm
